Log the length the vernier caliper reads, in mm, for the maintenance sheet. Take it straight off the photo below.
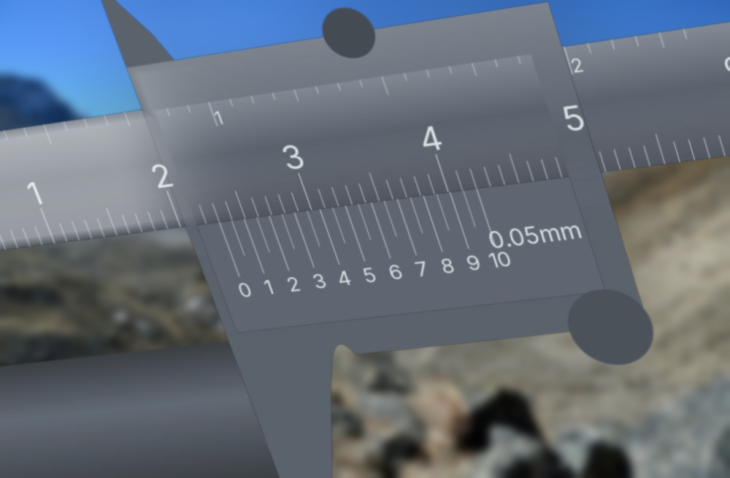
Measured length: 23.0 mm
